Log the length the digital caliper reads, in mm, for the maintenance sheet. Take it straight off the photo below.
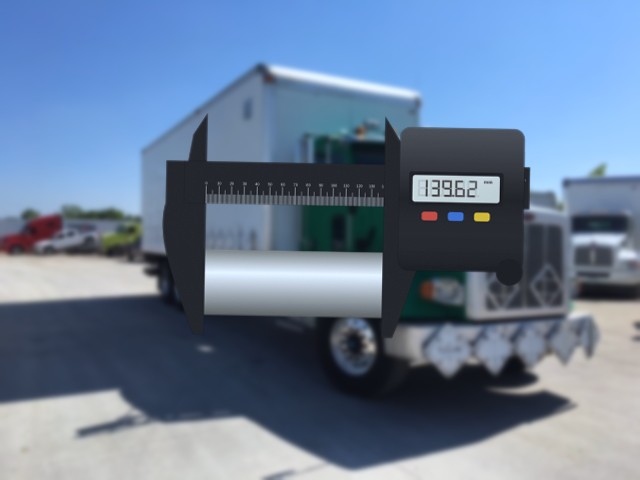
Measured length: 139.62 mm
